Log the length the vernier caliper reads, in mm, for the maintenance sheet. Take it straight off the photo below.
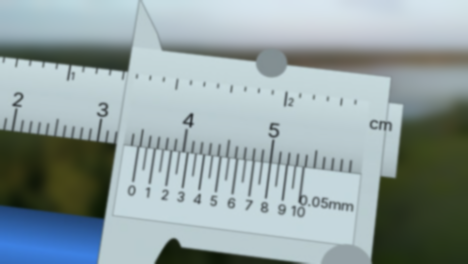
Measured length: 34.8 mm
